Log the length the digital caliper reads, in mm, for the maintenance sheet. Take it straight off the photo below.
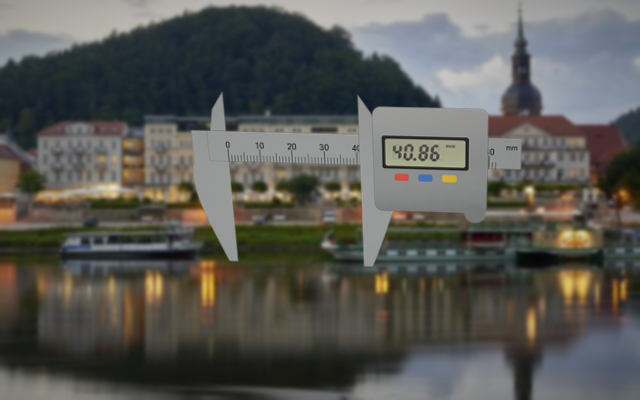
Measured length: 40.86 mm
